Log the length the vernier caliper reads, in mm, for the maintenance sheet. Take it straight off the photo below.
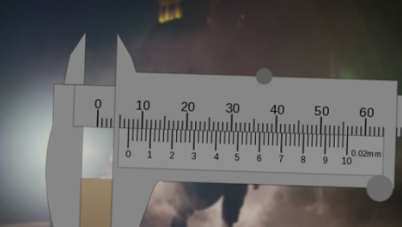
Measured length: 7.0 mm
